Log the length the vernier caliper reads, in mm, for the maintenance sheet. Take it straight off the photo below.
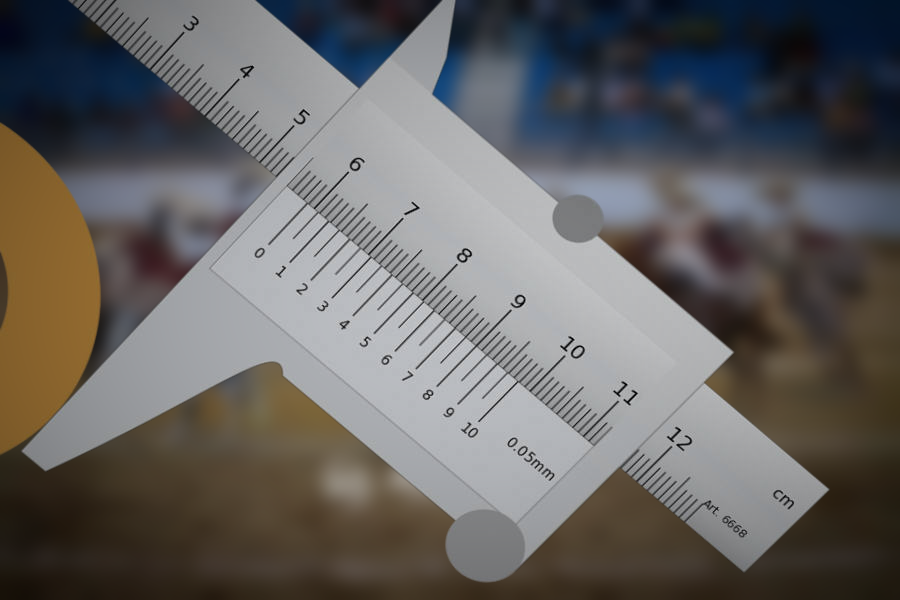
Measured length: 58.8 mm
